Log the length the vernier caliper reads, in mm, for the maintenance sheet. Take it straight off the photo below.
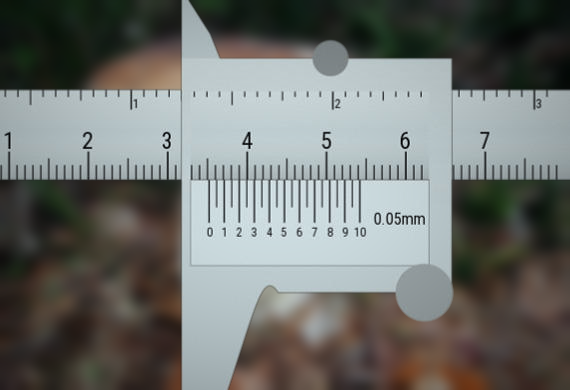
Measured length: 35.2 mm
